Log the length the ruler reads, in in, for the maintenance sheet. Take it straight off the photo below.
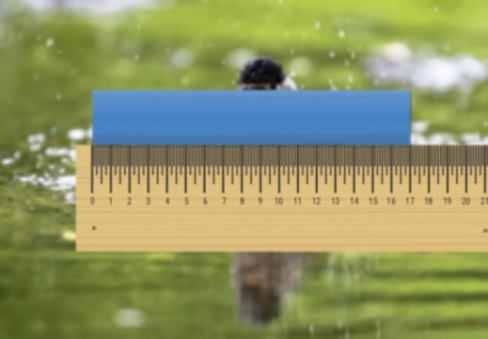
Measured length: 17 in
